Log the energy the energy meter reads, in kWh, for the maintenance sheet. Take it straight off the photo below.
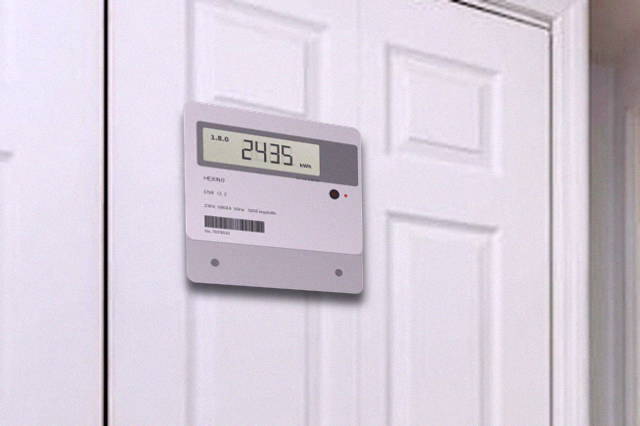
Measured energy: 2435 kWh
